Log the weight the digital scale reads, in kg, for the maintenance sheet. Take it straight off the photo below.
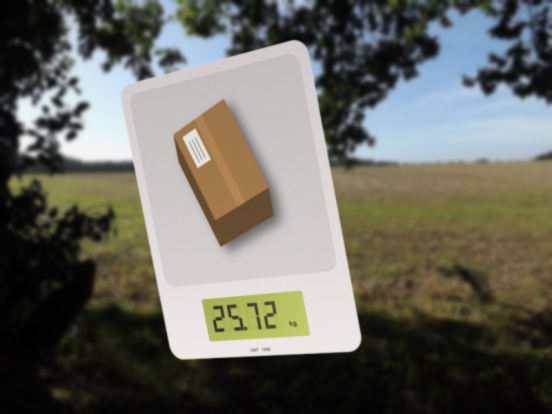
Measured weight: 25.72 kg
